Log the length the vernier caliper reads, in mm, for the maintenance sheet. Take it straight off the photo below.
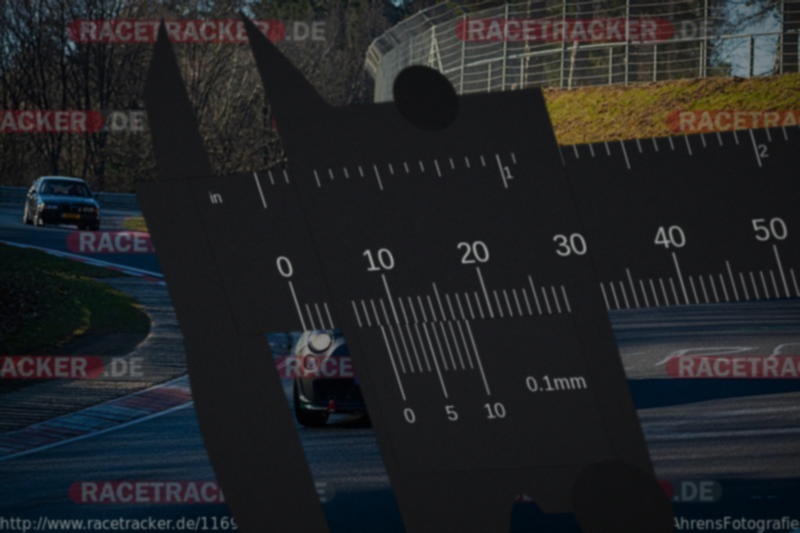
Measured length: 8.2 mm
